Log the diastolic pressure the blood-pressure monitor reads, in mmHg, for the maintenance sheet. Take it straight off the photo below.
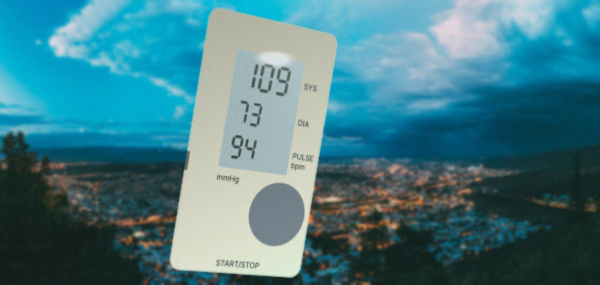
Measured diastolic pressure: 73 mmHg
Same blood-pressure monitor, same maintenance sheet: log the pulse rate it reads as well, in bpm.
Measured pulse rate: 94 bpm
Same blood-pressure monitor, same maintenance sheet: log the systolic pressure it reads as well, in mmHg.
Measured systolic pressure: 109 mmHg
